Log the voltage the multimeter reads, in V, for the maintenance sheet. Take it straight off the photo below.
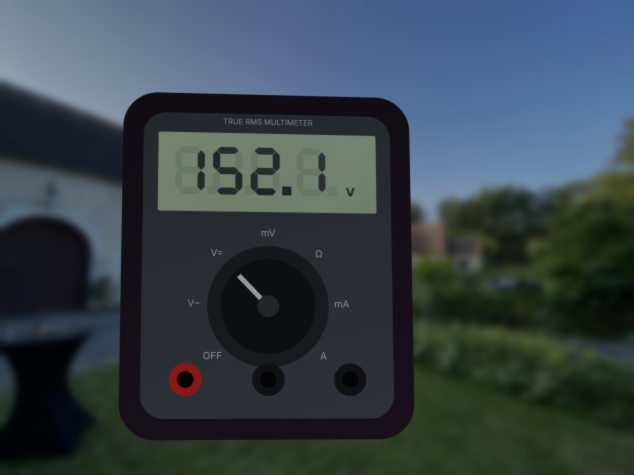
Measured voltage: 152.1 V
